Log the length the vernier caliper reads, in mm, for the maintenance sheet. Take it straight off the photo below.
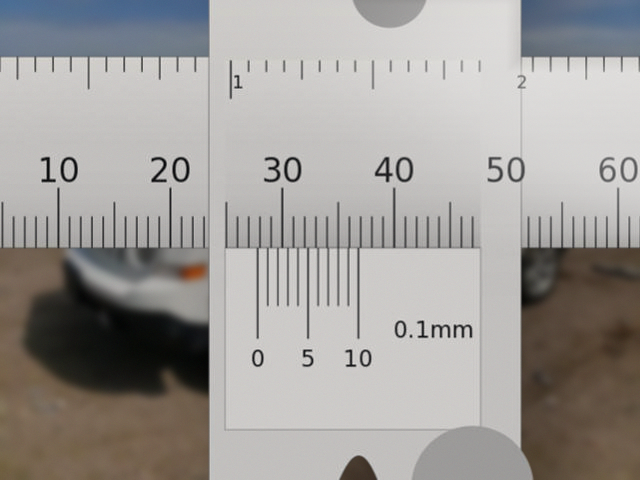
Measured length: 27.8 mm
